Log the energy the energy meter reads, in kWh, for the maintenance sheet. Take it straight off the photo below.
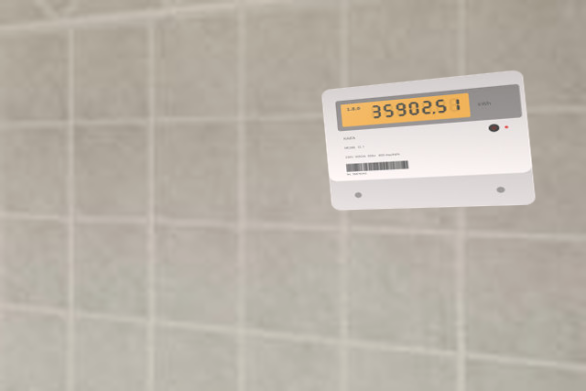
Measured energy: 35902.51 kWh
